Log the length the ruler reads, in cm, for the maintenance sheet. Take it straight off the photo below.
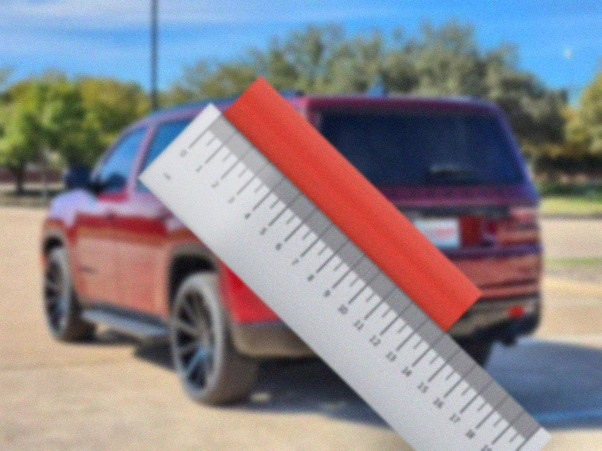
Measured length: 14 cm
